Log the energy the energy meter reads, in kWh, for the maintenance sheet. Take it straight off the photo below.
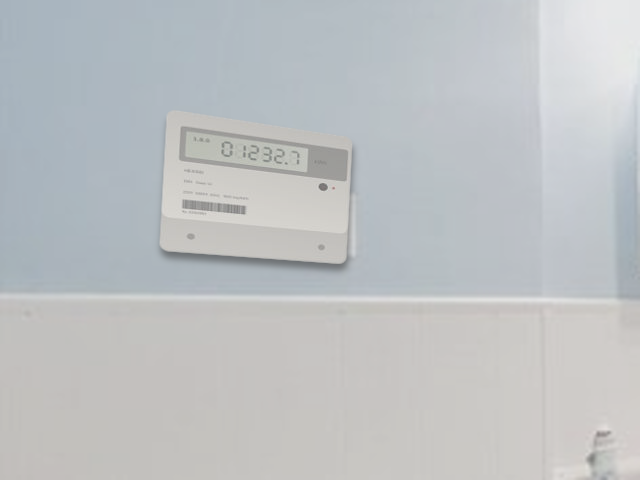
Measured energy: 1232.7 kWh
